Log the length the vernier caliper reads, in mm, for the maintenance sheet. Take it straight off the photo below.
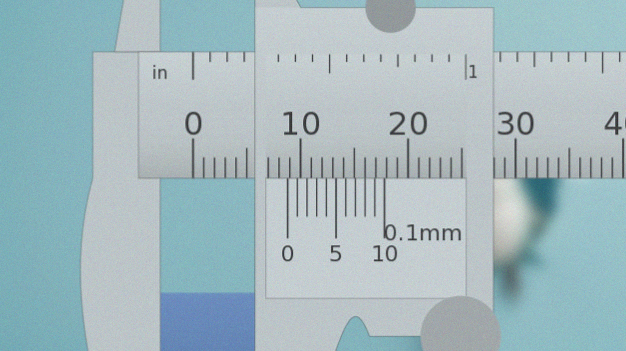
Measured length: 8.8 mm
